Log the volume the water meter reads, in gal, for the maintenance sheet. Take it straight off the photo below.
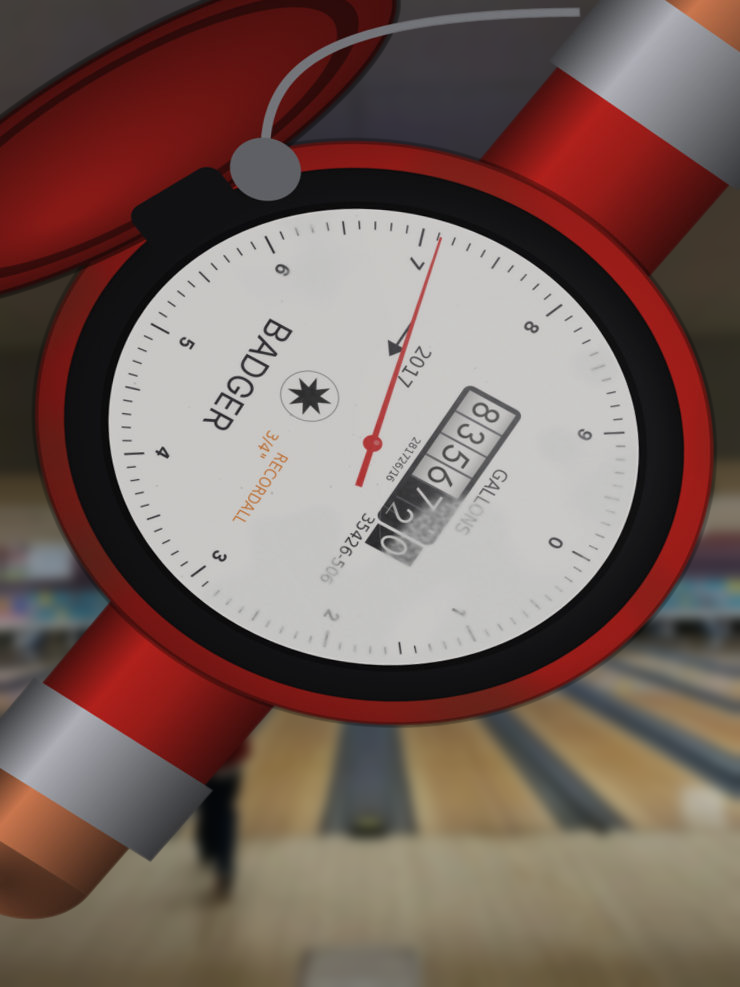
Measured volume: 8356717.1 gal
